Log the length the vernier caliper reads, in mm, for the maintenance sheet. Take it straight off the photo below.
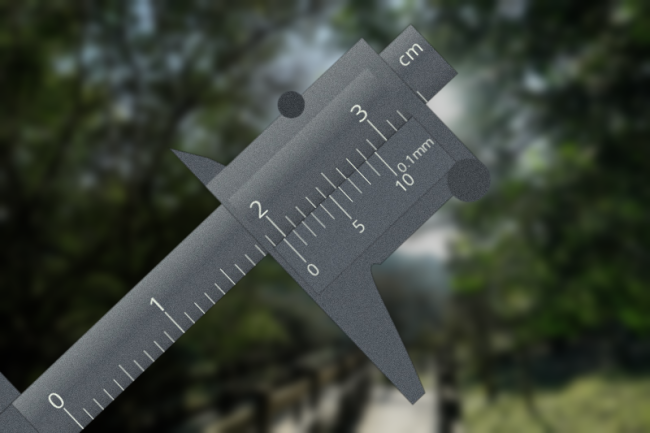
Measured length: 19.8 mm
